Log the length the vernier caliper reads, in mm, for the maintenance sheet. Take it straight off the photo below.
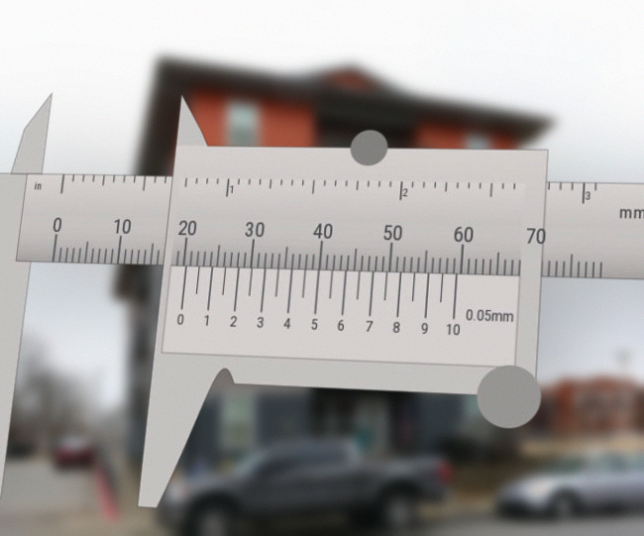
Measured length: 20.4 mm
